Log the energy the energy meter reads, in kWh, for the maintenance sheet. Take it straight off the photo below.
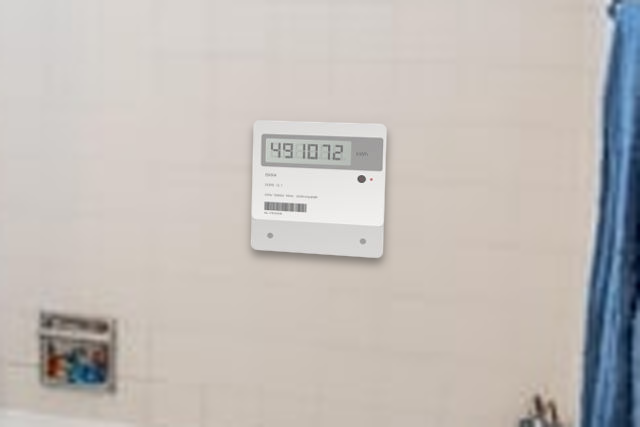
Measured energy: 491072 kWh
